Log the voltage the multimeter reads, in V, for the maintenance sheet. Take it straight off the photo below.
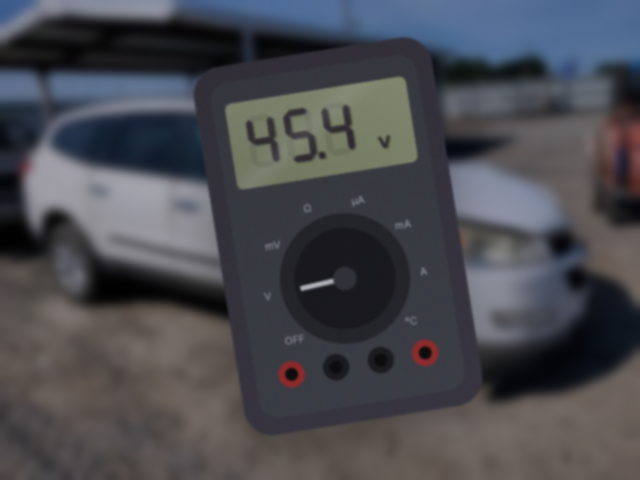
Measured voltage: 45.4 V
